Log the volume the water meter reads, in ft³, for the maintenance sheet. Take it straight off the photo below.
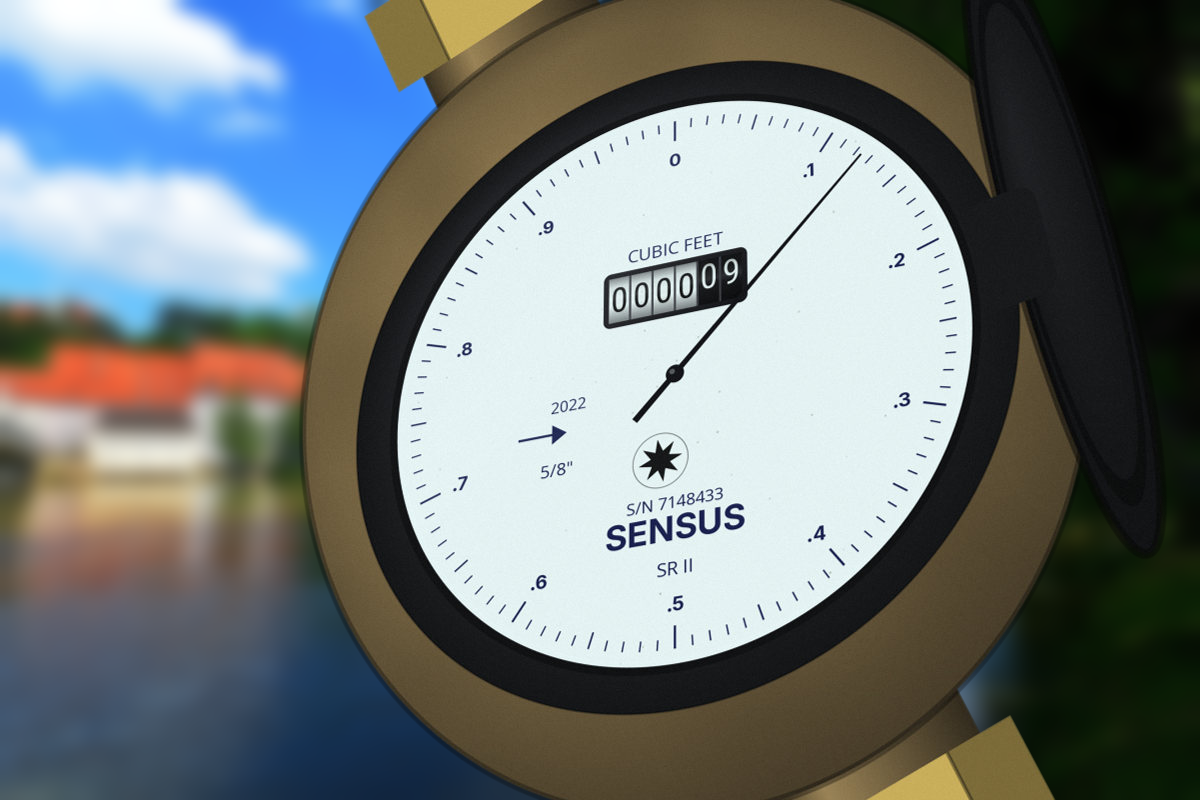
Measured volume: 9.12 ft³
